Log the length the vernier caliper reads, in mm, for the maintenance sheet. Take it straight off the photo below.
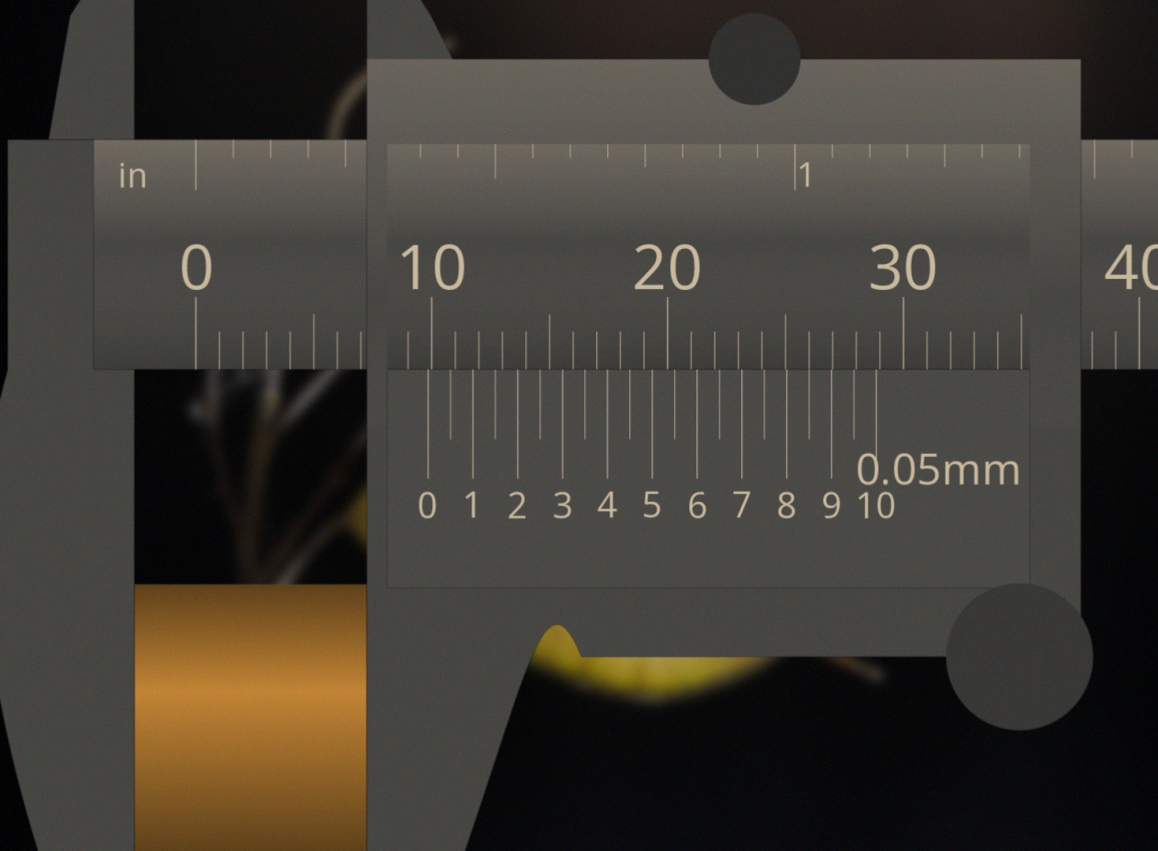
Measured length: 9.85 mm
